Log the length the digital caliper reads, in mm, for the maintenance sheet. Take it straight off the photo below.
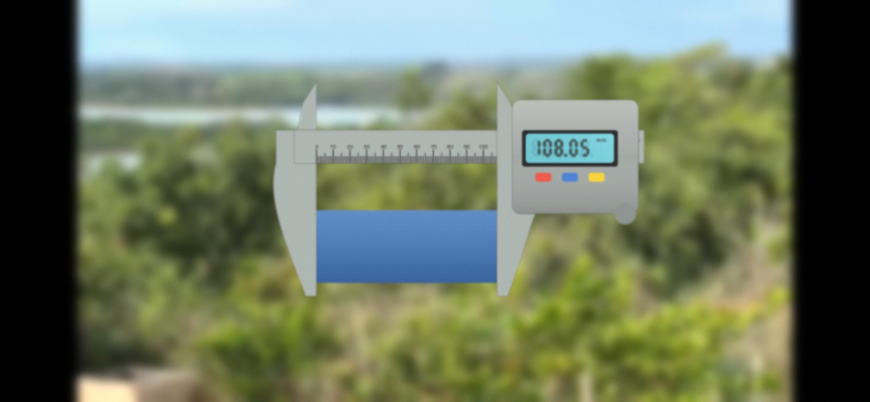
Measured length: 108.05 mm
